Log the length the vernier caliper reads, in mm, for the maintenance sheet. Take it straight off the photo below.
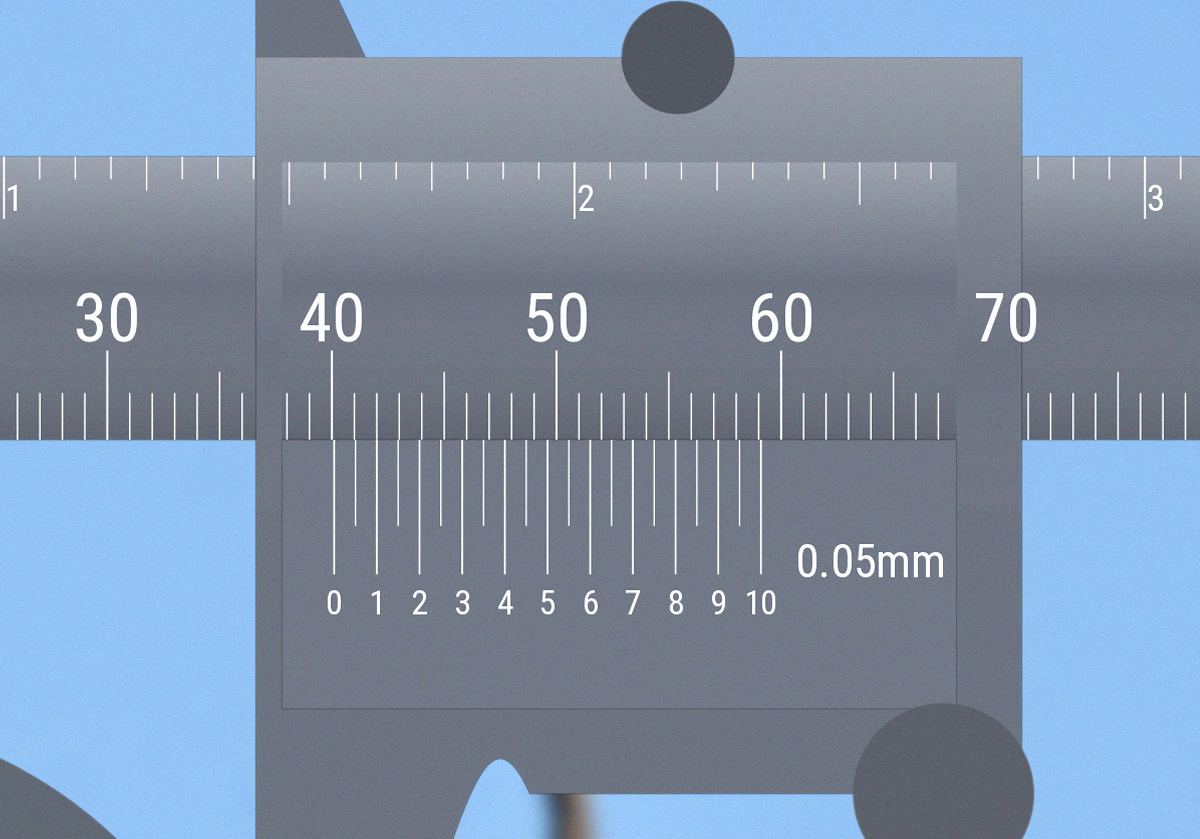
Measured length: 40.10 mm
